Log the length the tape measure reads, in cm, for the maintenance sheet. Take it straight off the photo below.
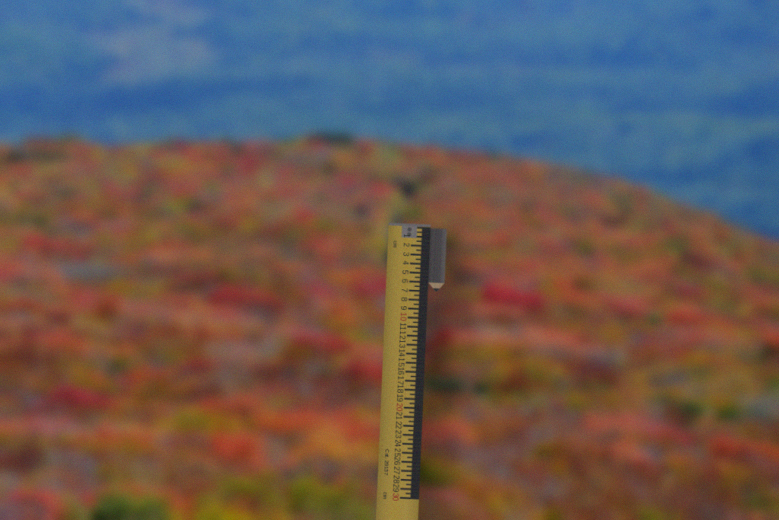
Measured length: 7 cm
